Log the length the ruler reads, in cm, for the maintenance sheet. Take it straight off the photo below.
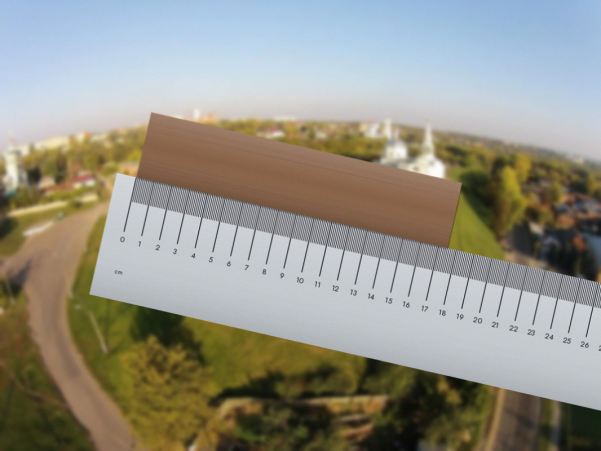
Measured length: 17.5 cm
